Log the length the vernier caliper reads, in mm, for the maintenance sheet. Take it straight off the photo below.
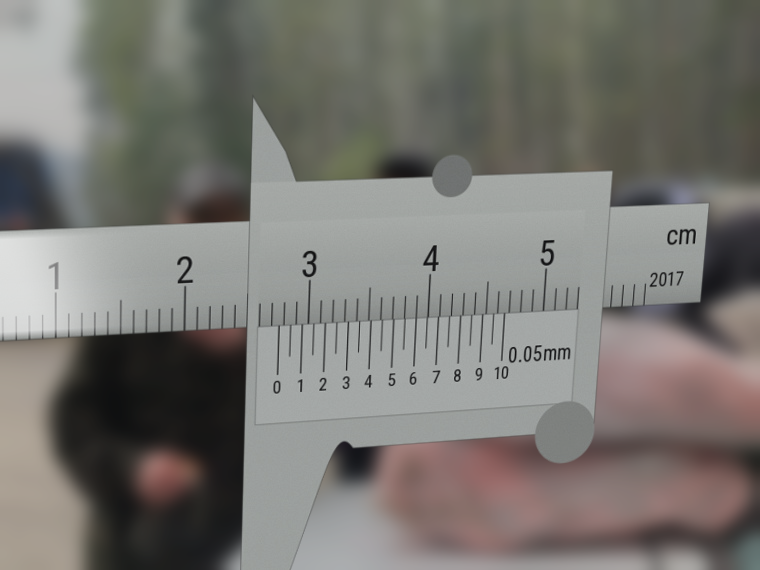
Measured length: 27.6 mm
